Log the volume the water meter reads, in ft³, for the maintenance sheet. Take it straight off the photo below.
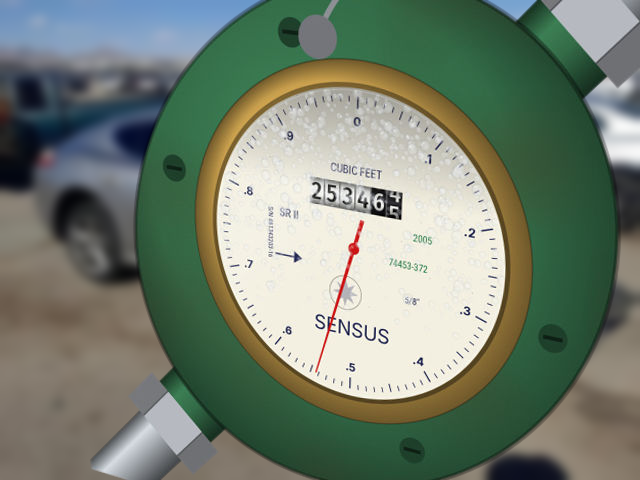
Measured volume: 253464.54 ft³
